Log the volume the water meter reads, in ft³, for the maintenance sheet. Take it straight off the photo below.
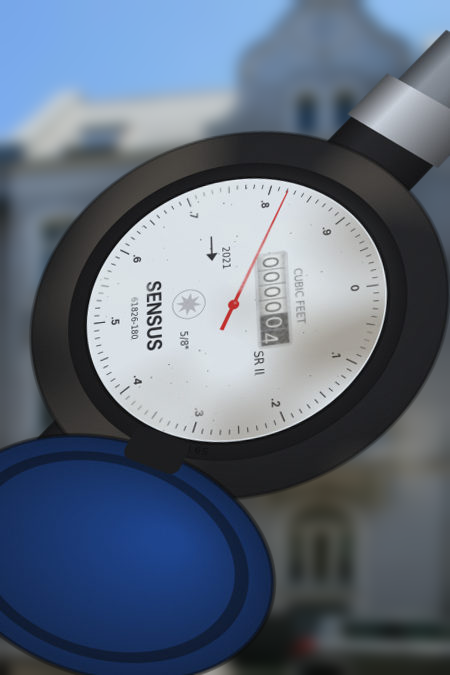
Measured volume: 3.82 ft³
